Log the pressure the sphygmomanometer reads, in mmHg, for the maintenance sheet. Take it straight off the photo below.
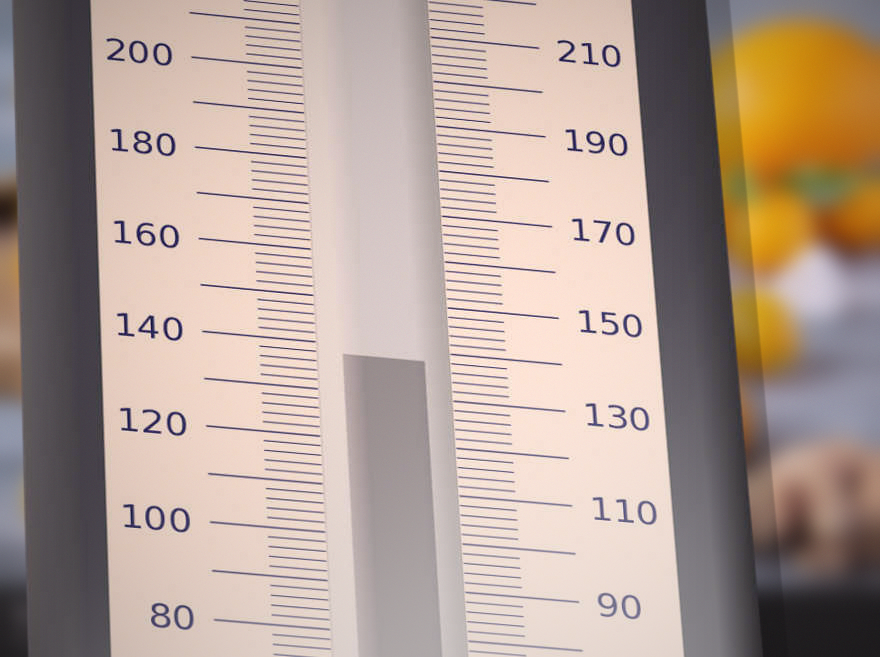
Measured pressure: 138 mmHg
